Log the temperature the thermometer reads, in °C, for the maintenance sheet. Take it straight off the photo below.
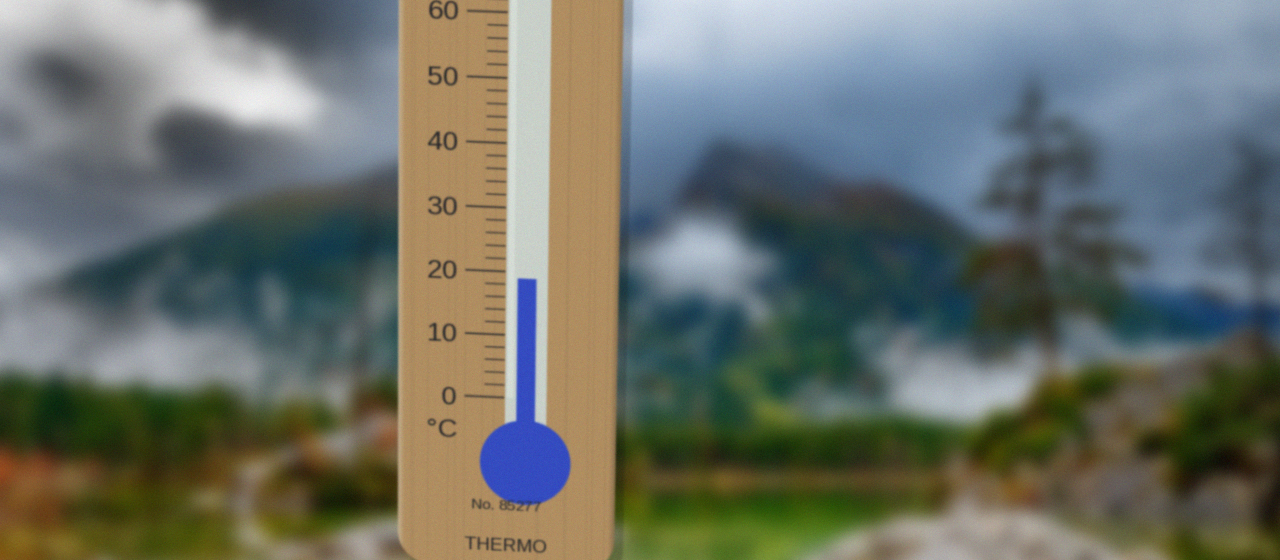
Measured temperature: 19 °C
